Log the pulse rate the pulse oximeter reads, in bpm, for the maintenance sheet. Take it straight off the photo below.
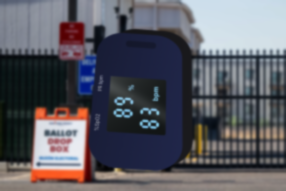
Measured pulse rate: 83 bpm
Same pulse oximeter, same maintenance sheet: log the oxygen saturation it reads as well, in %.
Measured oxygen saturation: 89 %
